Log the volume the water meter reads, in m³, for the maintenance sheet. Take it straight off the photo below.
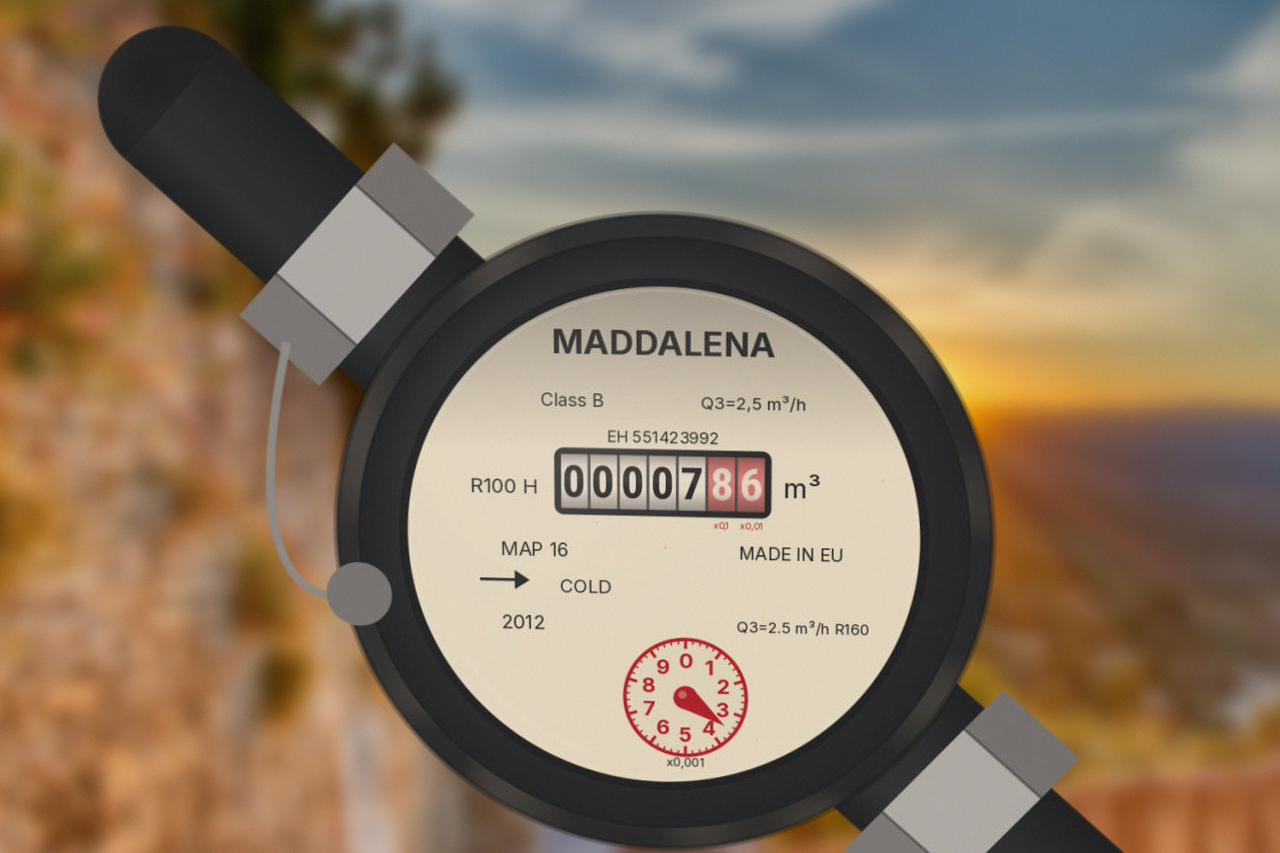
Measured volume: 7.863 m³
